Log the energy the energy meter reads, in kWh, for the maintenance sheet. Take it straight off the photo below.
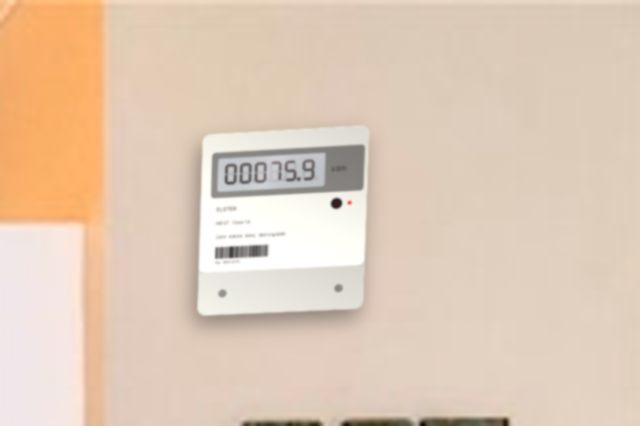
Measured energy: 75.9 kWh
